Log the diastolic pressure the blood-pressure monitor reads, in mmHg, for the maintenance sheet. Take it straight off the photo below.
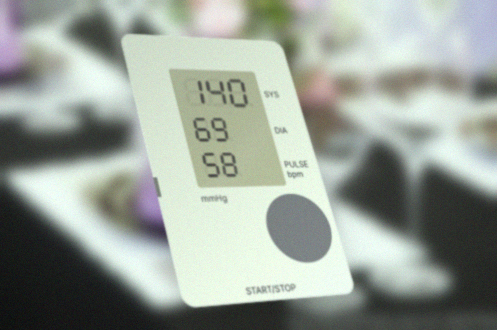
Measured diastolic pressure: 69 mmHg
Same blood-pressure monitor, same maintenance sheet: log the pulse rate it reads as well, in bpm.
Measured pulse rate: 58 bpm
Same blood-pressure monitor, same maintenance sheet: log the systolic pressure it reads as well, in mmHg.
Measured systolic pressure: 140 mmHg
